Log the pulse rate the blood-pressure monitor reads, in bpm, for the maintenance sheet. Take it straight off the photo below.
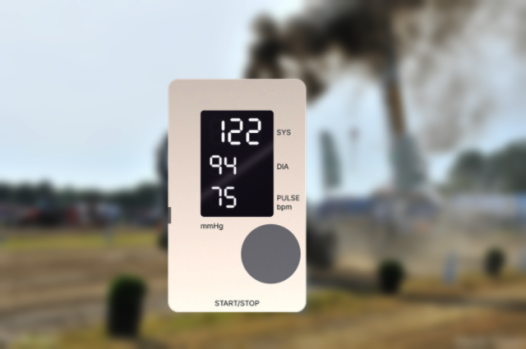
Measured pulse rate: 75 bpm
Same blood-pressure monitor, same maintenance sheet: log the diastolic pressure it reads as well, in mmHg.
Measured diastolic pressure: 94 mmHg
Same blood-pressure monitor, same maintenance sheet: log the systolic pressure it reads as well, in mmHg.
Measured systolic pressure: 122 mmHg
